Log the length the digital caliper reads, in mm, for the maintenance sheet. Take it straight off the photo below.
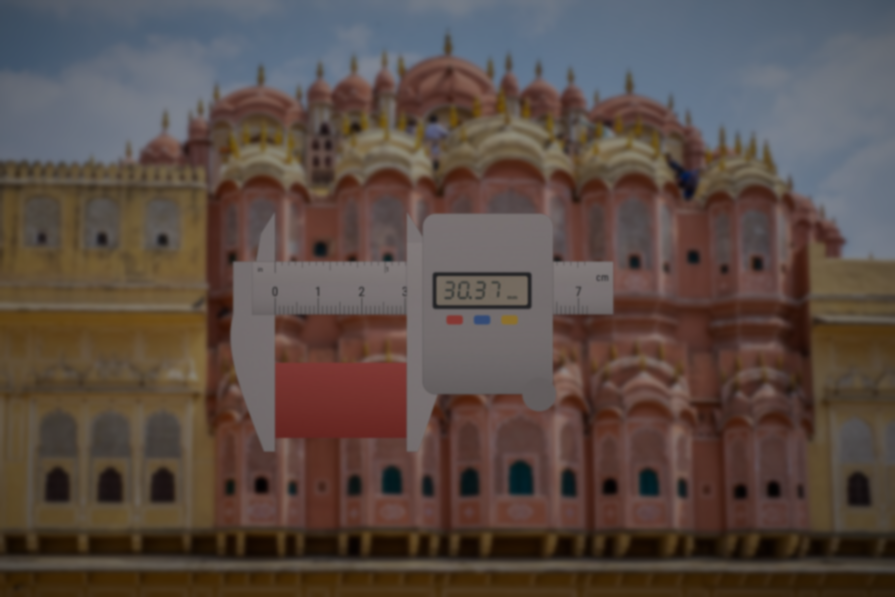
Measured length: 30.37 mm
